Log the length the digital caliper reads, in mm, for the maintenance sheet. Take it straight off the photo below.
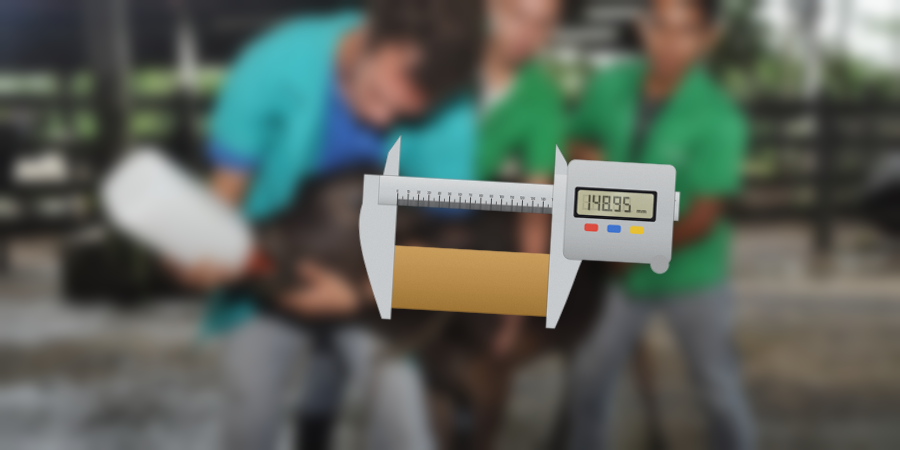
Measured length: 148.95 mm
